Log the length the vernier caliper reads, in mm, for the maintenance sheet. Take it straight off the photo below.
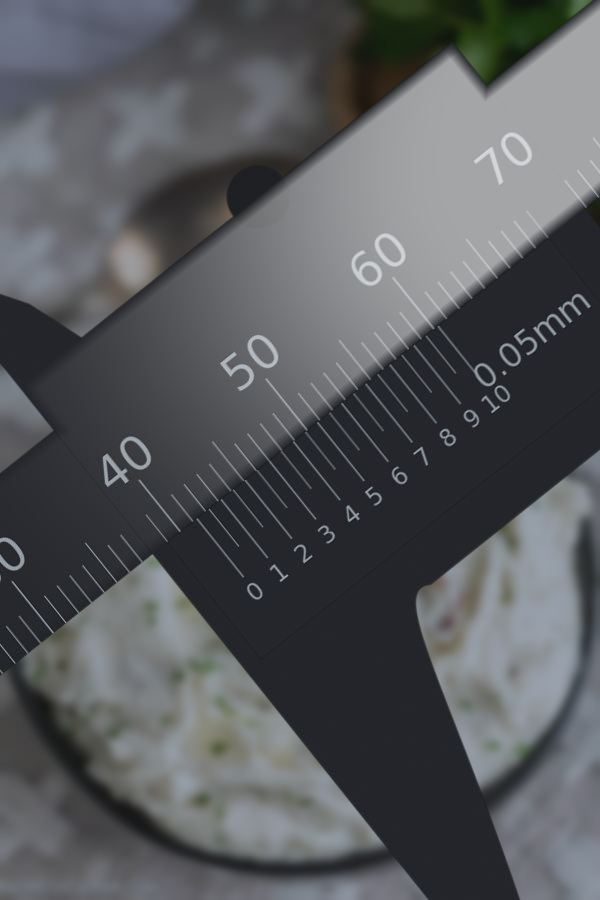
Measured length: 41.3 mm
